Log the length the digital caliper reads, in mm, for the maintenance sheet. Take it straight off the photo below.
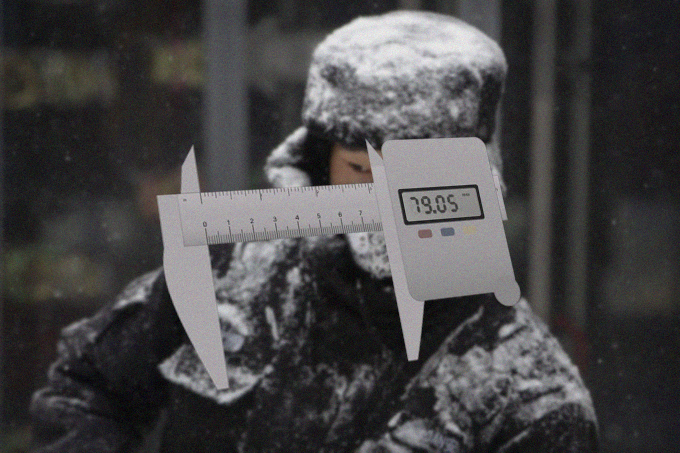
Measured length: 79.05 mm
